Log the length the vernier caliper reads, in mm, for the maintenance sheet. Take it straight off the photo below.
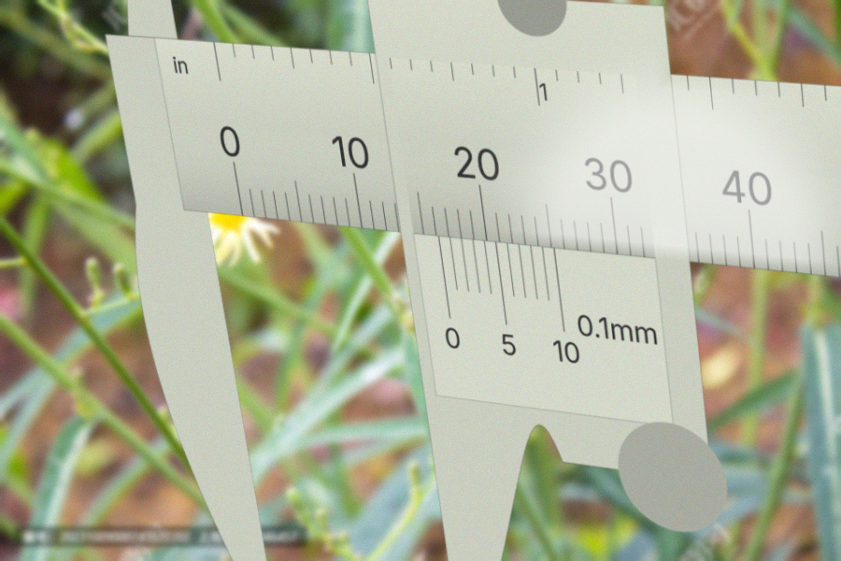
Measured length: 16.2 mm
